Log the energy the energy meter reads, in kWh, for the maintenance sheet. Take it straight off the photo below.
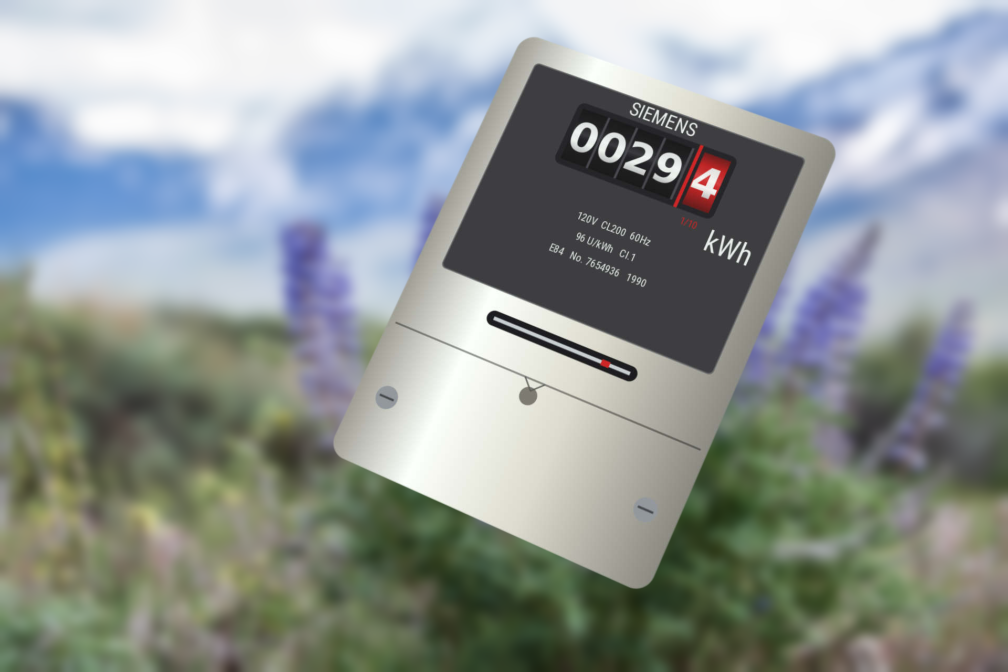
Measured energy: 29.4 kWh
